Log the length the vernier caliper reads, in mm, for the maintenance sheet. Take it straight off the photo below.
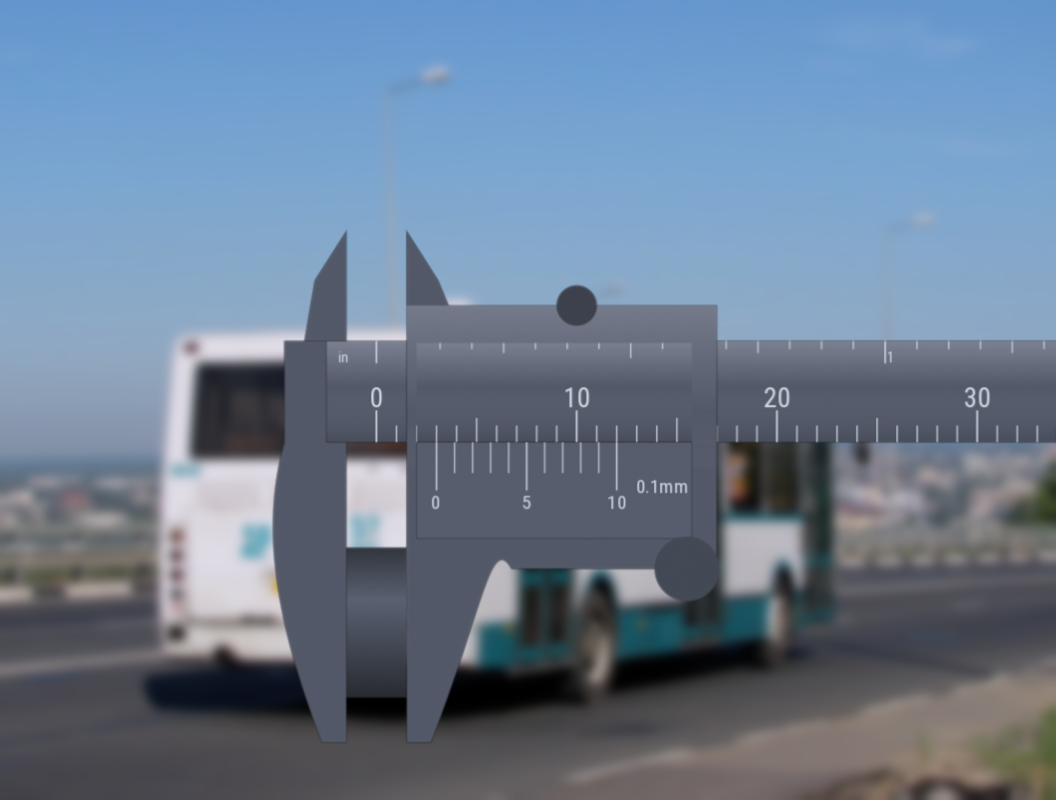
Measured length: 3.0 mm
